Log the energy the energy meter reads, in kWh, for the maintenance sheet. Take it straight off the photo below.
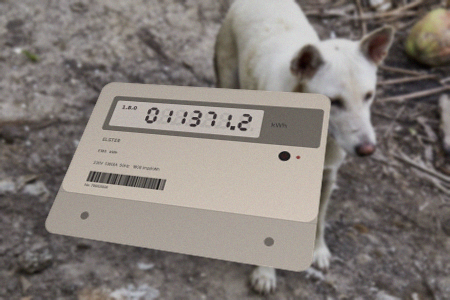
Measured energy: 11371.2 kWh
